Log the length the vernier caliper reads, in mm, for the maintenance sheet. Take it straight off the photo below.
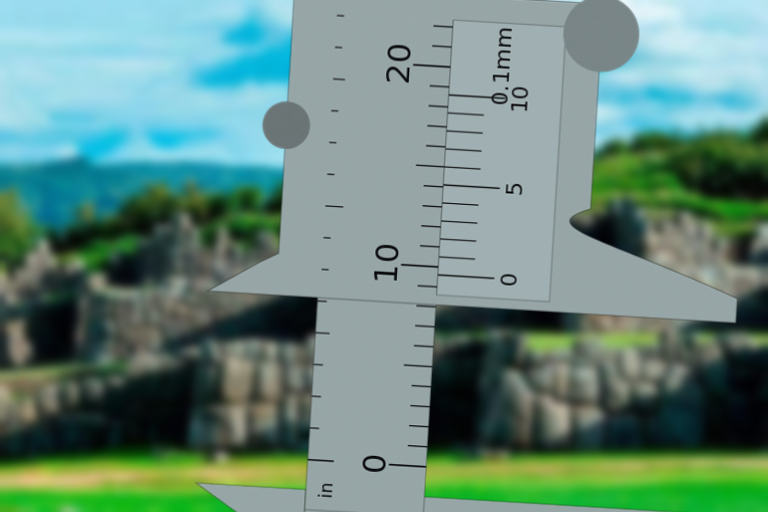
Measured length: 9.6 mm
